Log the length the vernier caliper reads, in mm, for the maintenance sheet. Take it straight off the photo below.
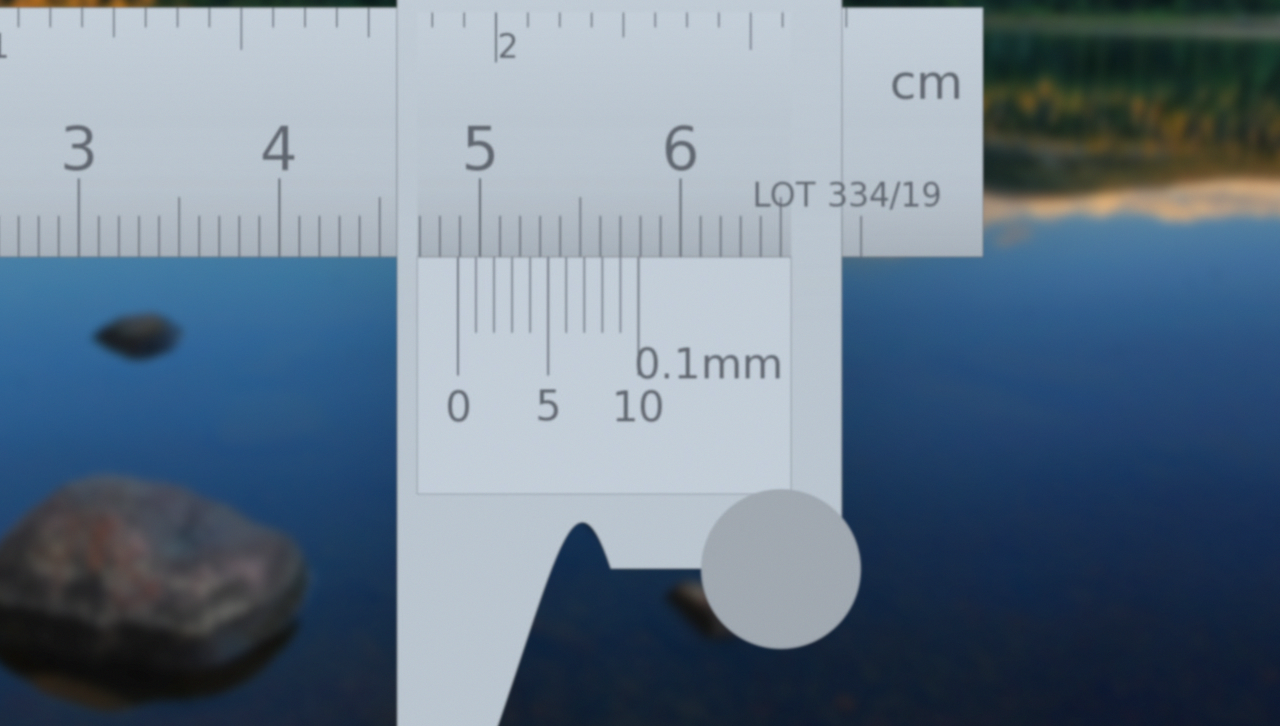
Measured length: 48.9 mm
